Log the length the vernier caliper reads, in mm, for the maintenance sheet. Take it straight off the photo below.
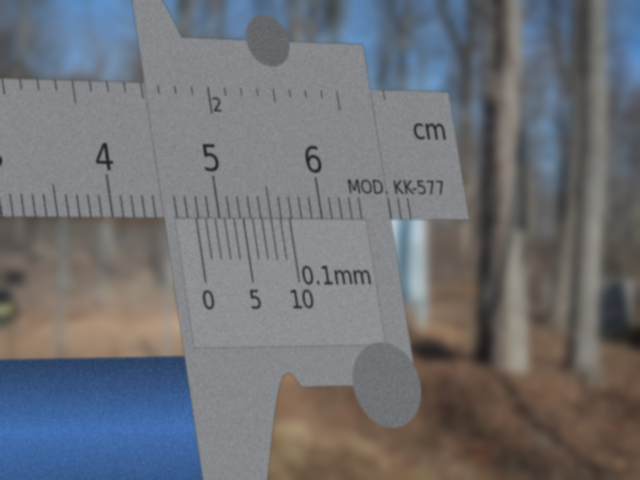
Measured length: 47.8 mm
